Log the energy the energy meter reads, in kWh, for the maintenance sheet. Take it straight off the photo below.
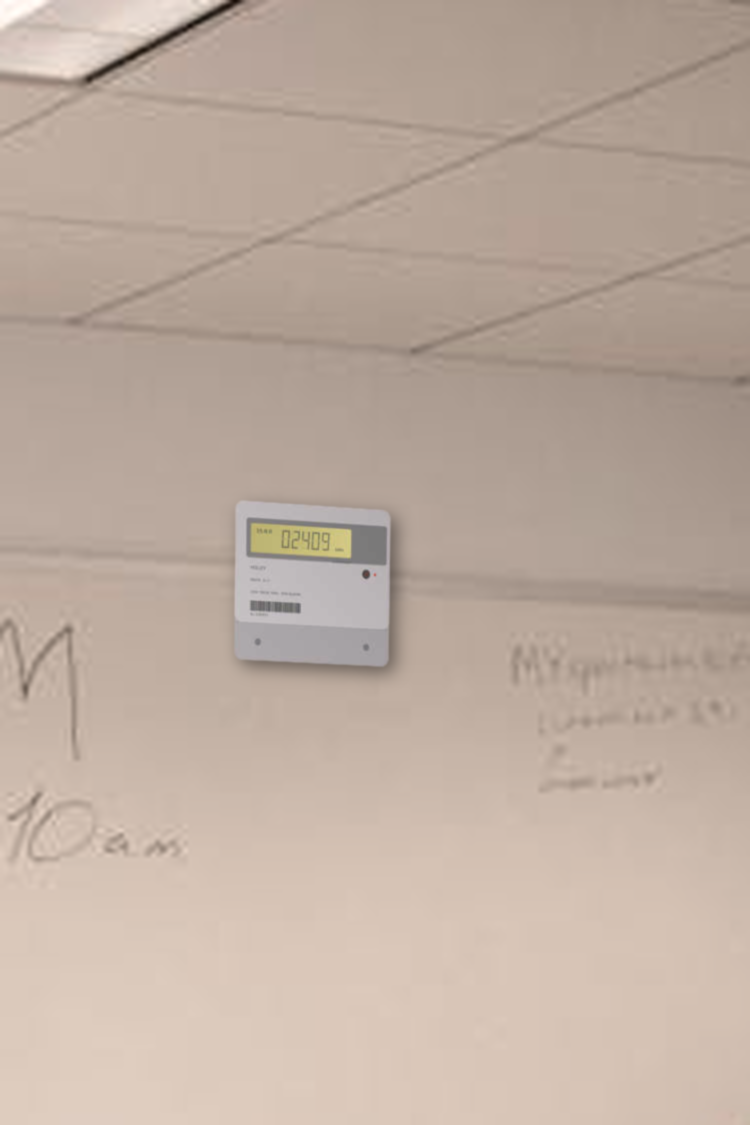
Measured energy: 2409 kWh
